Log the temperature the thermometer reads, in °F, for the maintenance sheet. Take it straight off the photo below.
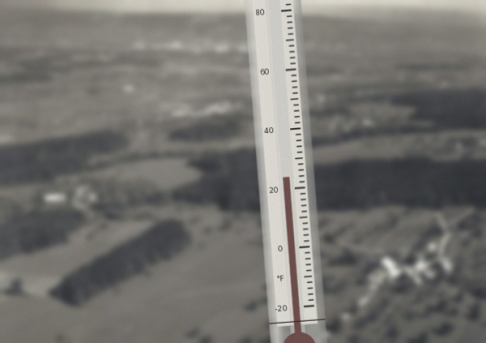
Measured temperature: 24 °F
